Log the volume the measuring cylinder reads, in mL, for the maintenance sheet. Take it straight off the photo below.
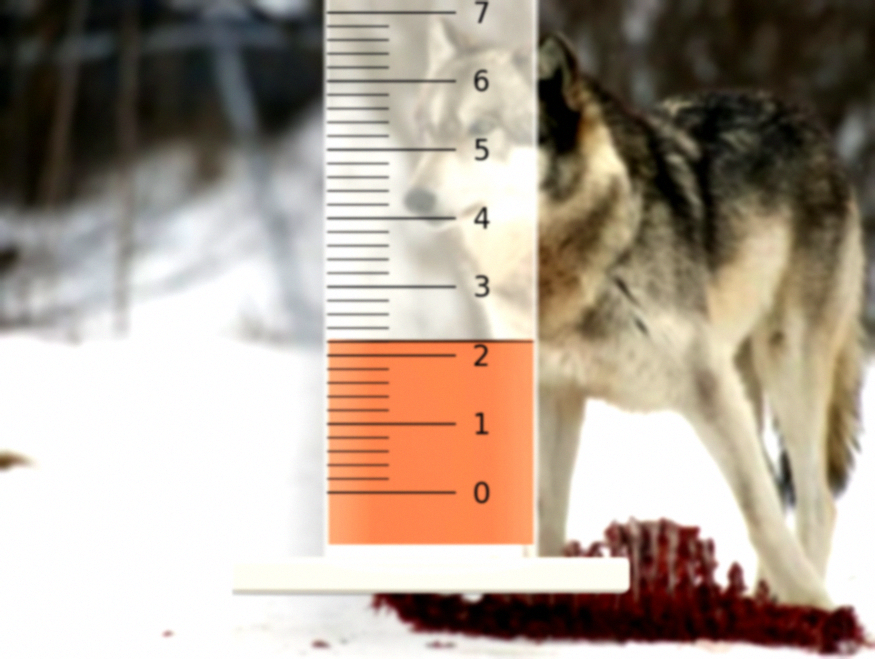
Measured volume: 2.2 mL
